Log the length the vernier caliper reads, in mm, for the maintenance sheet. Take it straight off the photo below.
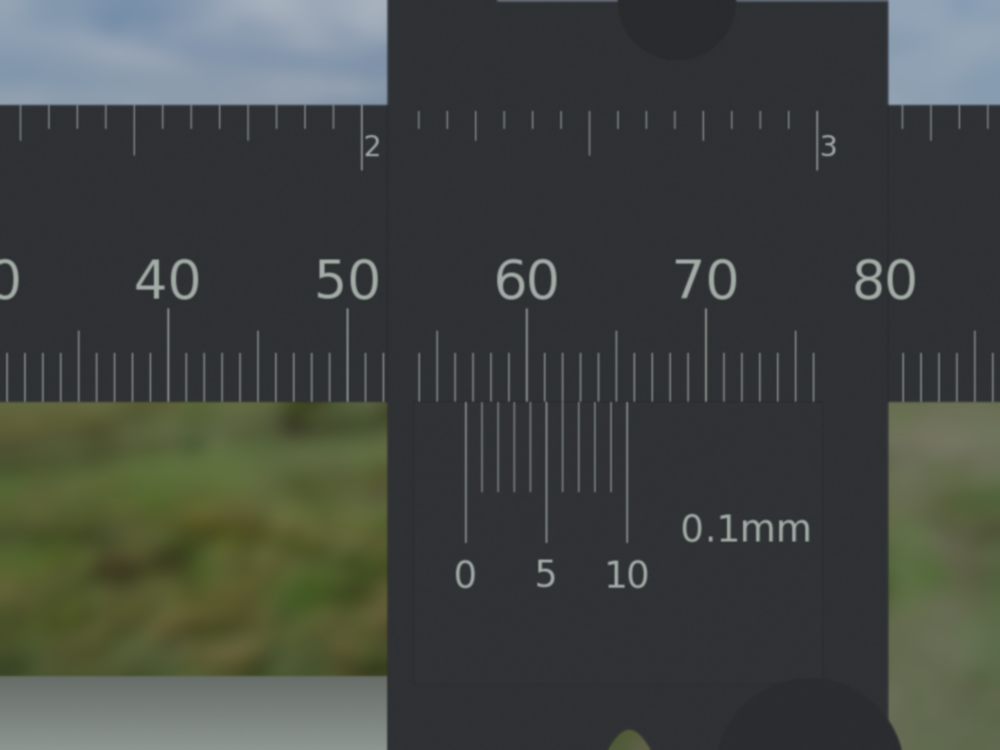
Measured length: 56.6 mm
